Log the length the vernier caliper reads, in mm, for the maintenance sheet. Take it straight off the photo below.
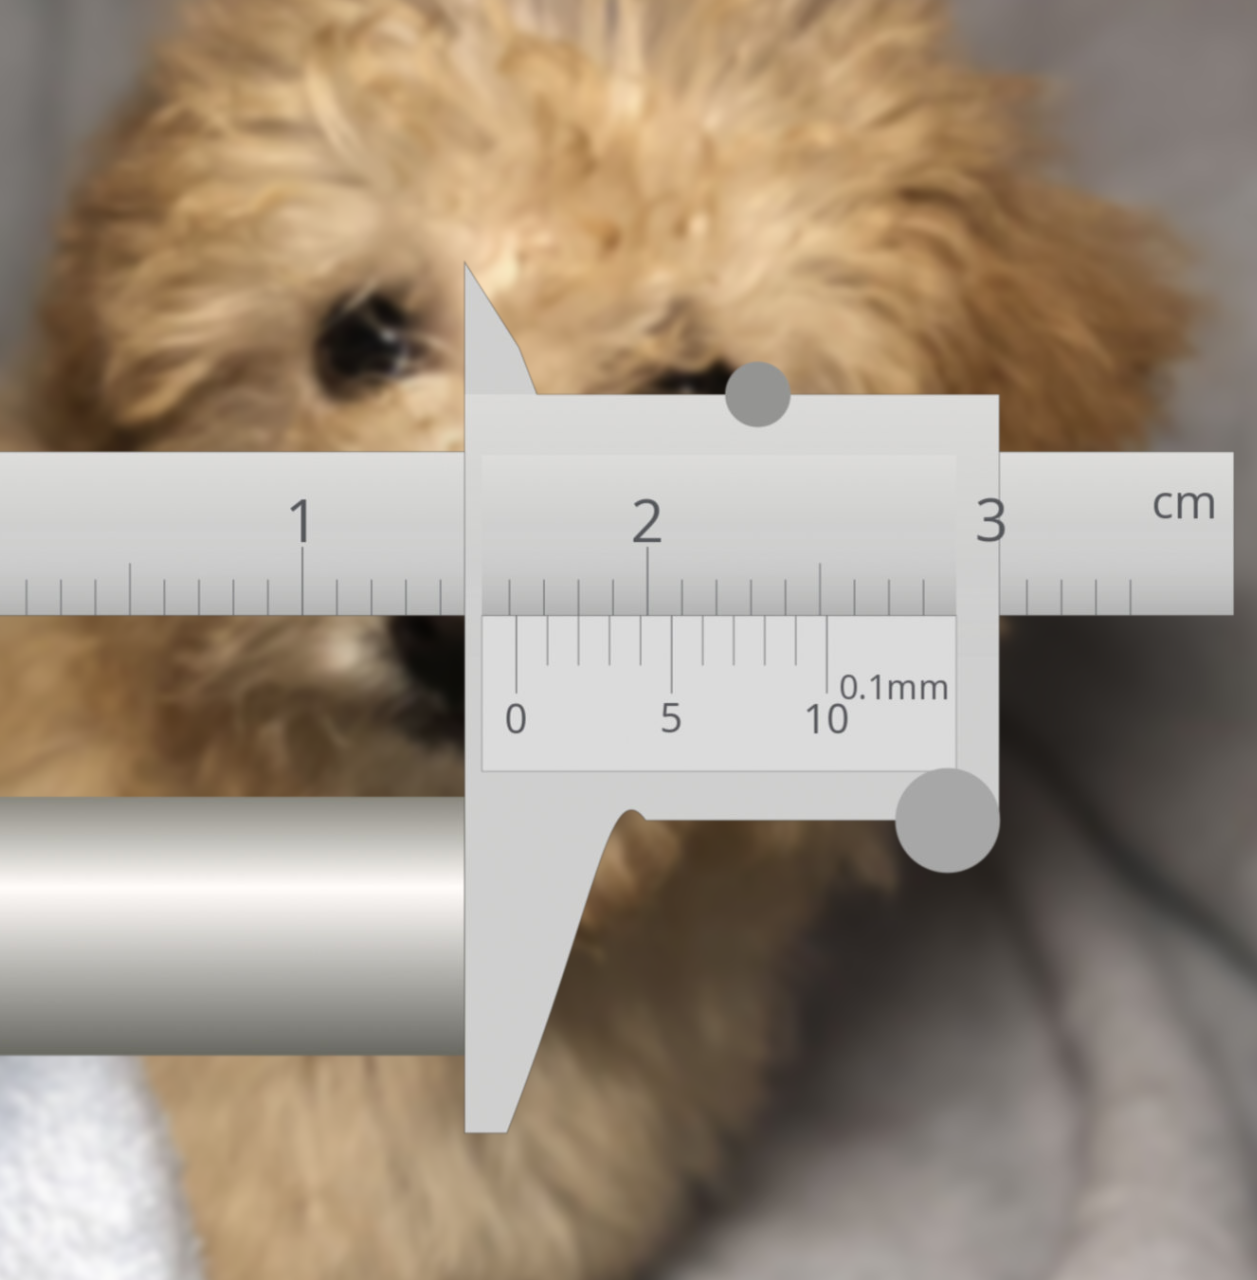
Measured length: 16.2 mm
